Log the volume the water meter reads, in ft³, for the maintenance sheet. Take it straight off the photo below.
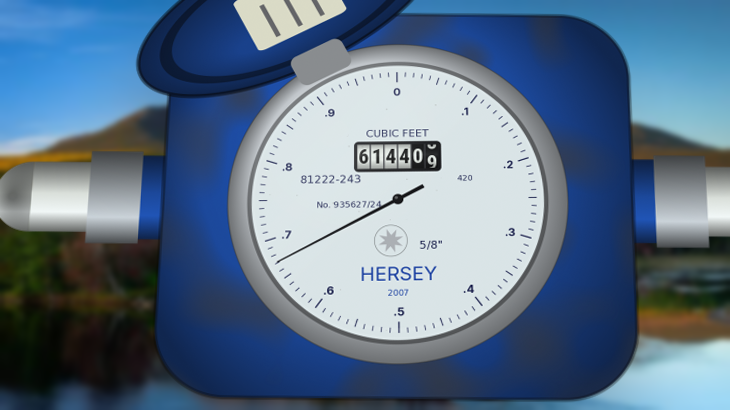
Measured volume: 614408.67 ft³
